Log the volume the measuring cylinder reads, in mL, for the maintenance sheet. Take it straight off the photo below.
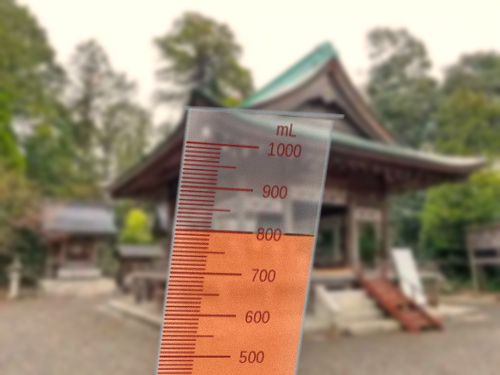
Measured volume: 800 mL
